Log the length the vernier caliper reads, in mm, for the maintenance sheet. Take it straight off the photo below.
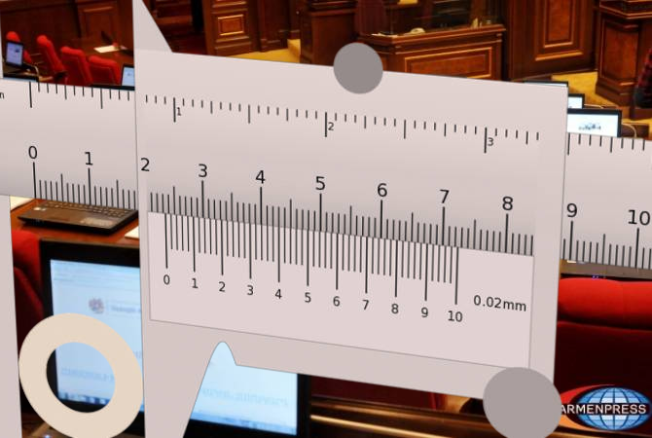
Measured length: 23.4 mm
